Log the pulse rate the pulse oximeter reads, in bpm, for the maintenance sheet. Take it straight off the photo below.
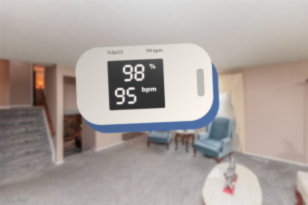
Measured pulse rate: 95 bpm
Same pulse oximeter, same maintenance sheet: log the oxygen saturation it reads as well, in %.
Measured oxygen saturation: 98 %
